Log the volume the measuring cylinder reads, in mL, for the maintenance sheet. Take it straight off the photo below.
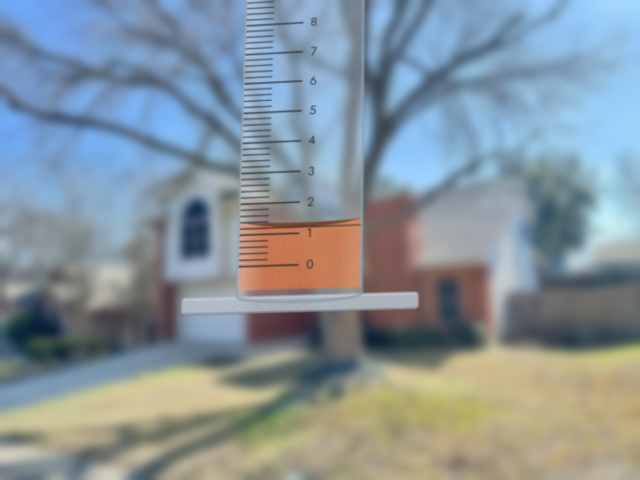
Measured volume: 1.2 mL
